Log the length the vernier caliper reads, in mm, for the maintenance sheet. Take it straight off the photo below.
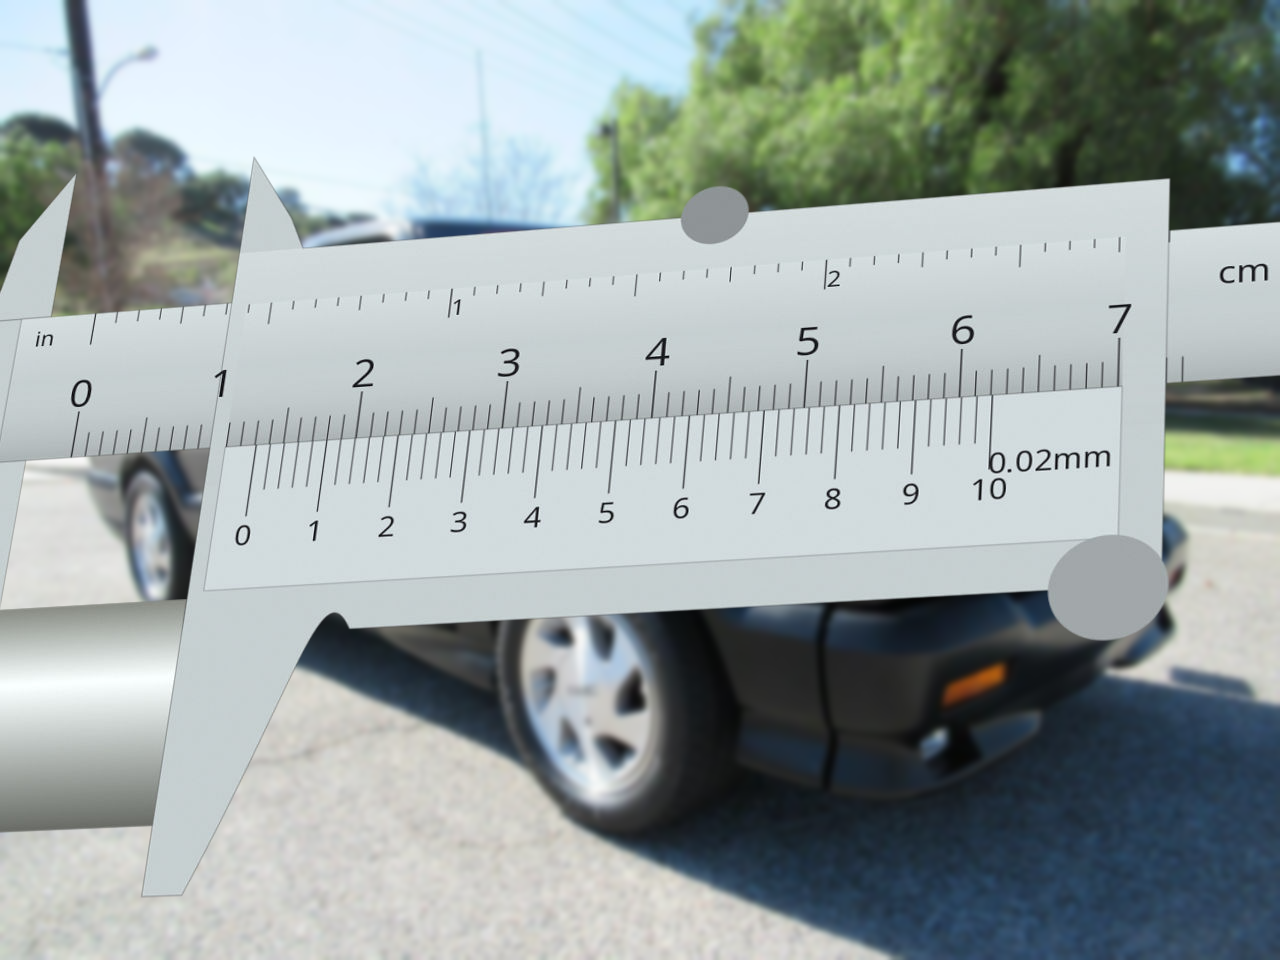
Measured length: 13.1 mm
